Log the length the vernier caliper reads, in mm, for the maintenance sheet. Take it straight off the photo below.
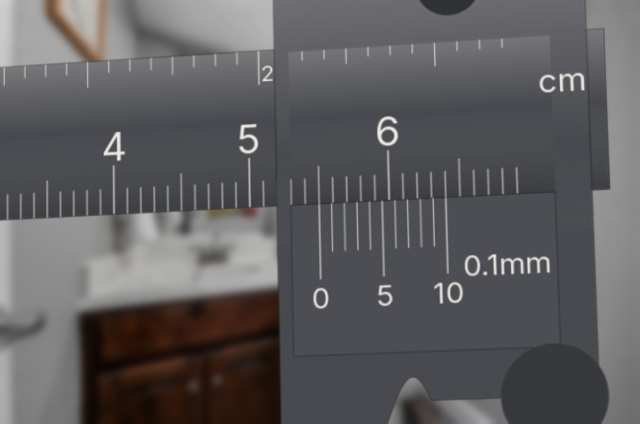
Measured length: 55.0 mm
